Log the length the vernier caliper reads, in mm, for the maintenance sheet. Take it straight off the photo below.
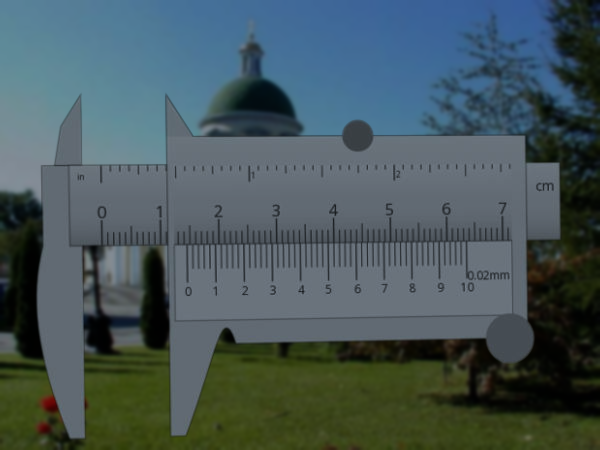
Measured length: 14.5 mm
